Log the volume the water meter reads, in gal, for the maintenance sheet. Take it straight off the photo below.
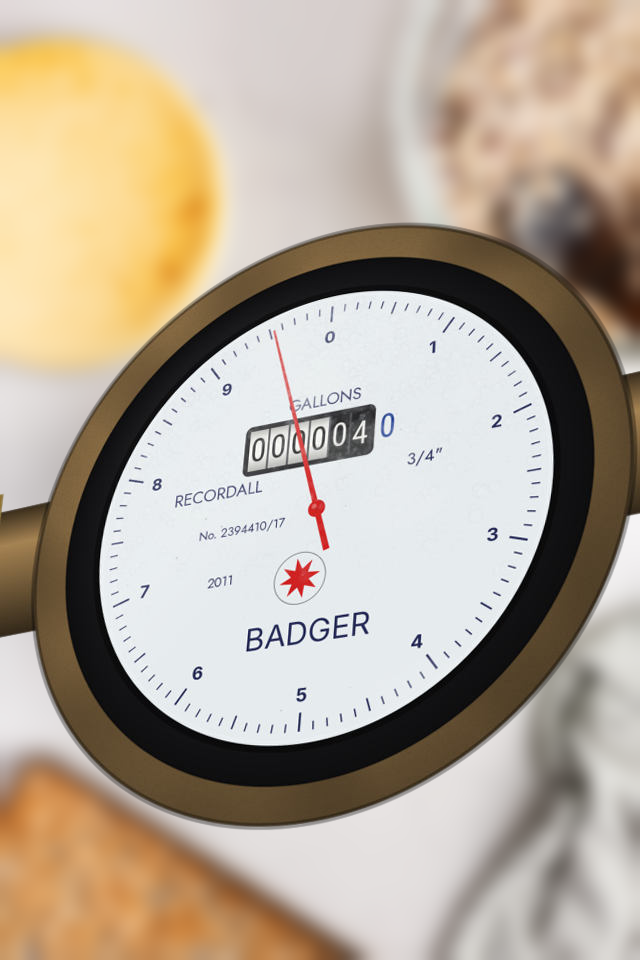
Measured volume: 39.5 gal
